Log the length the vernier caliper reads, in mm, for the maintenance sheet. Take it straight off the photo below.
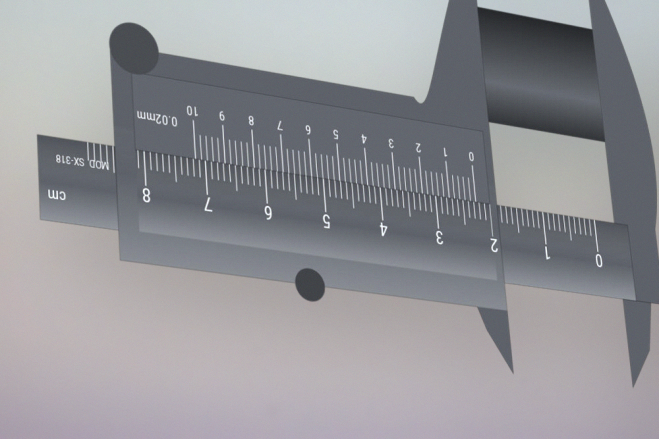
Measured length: 22.6 mm
